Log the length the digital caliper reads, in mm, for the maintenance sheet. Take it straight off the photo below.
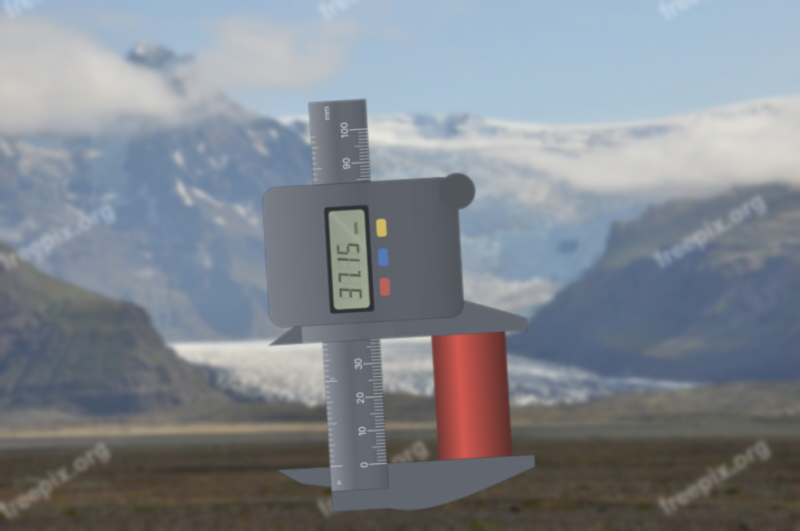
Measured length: 37.15 mm
